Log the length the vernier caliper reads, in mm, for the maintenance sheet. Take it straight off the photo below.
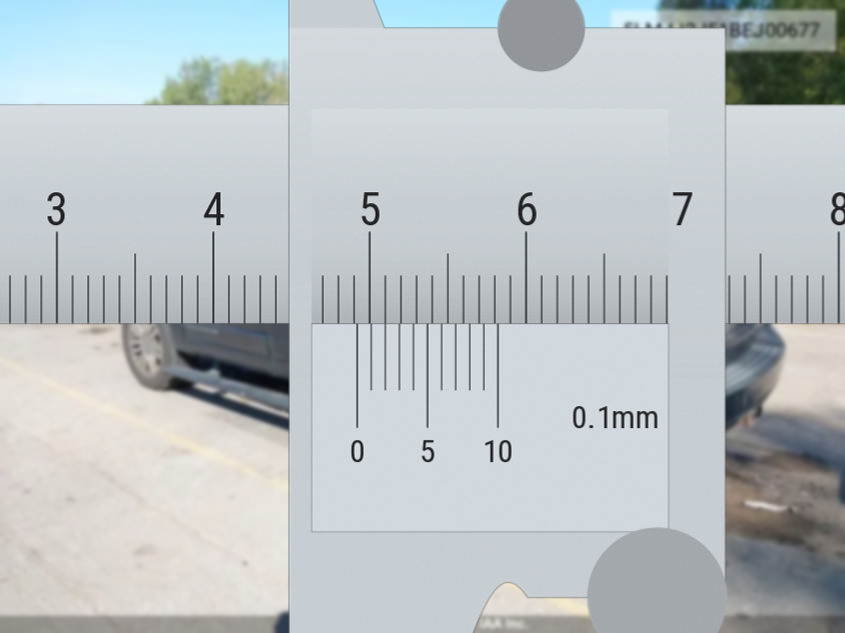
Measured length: 49.2 mm
